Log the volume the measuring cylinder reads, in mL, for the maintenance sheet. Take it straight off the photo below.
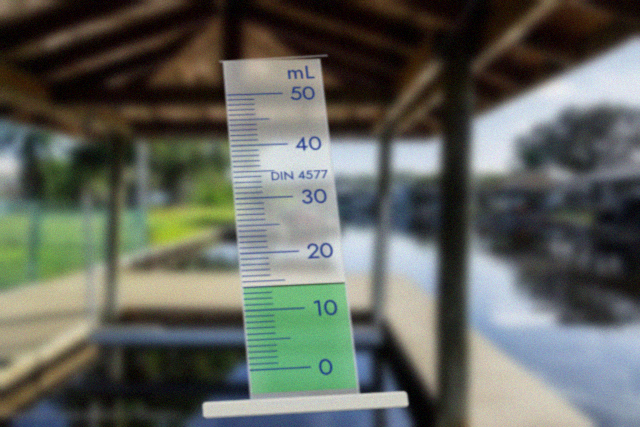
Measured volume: 14 mL
